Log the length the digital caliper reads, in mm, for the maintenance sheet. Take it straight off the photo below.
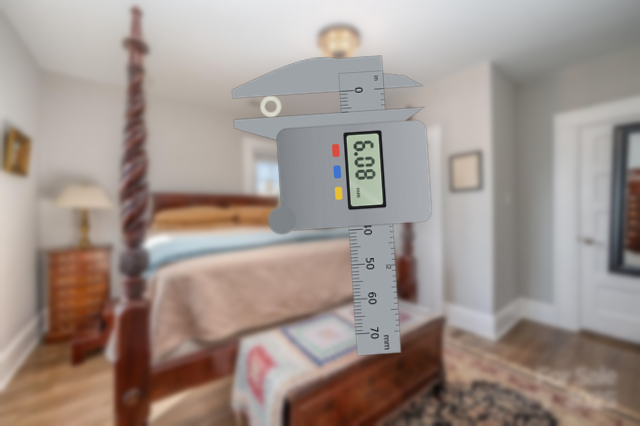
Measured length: 6.08 mm
